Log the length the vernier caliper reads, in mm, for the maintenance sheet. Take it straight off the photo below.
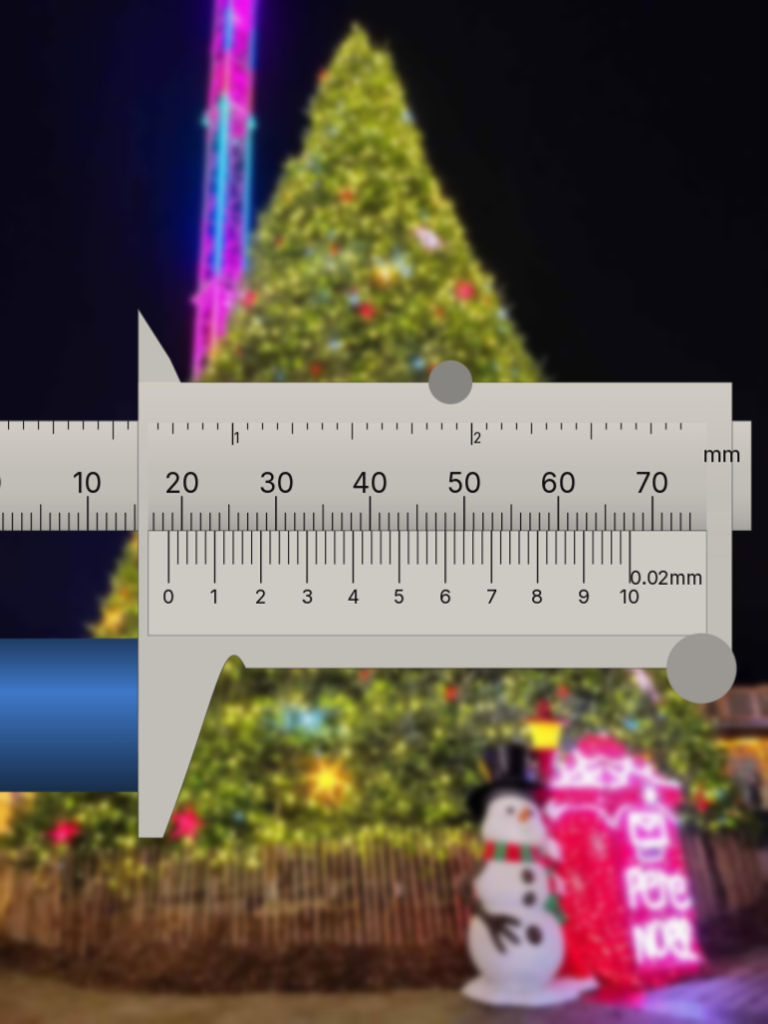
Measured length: 18.6 mm
